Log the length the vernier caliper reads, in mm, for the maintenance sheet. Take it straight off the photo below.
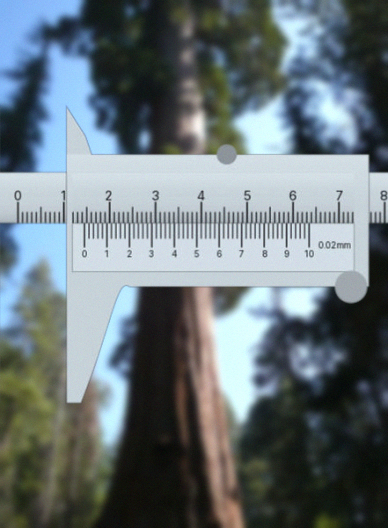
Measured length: 14.5 mm
